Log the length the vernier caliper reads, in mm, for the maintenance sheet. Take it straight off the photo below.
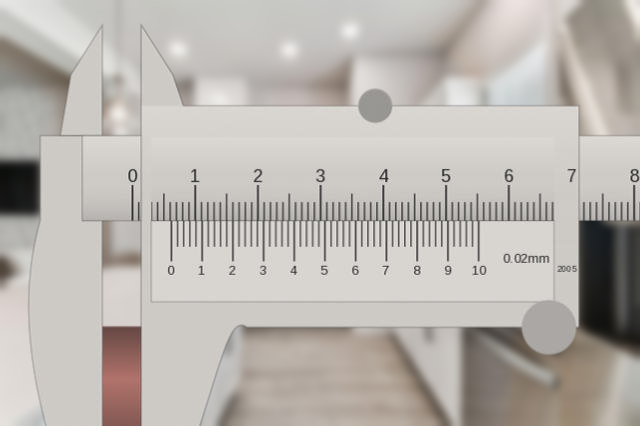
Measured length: 6.2 mm
